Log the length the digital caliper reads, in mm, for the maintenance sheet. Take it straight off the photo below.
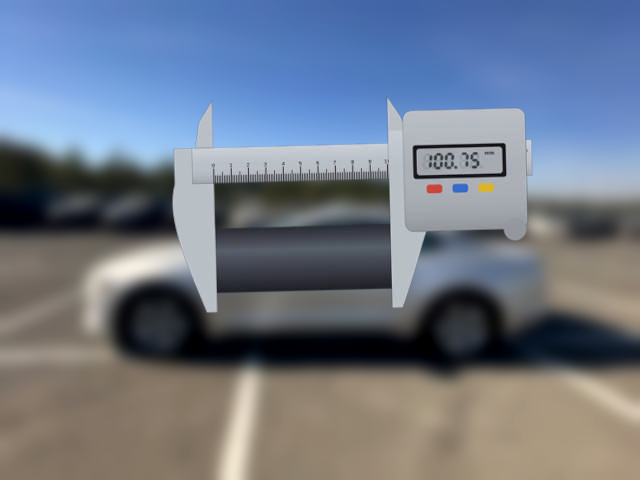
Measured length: 100.75 mm
